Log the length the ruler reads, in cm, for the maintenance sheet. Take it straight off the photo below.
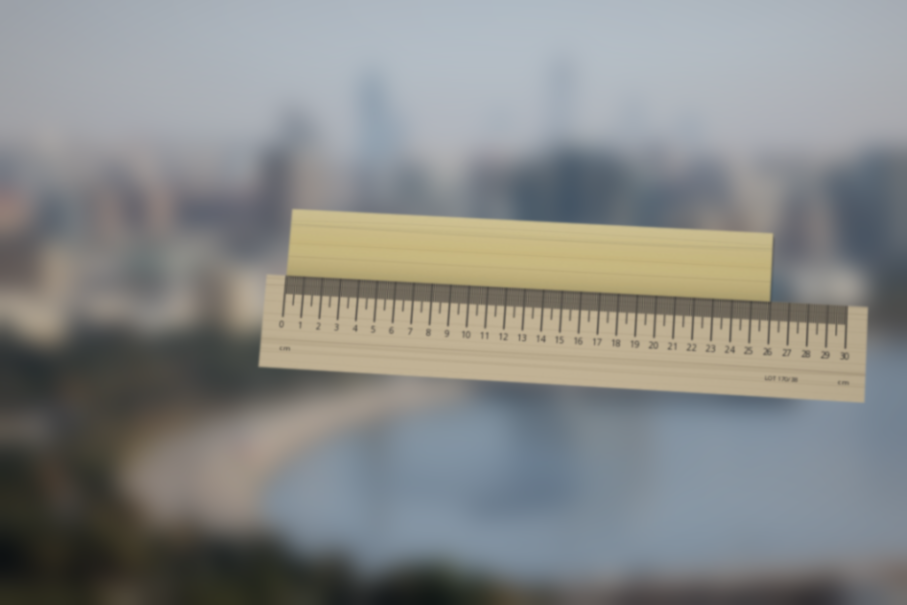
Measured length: 26 cm
